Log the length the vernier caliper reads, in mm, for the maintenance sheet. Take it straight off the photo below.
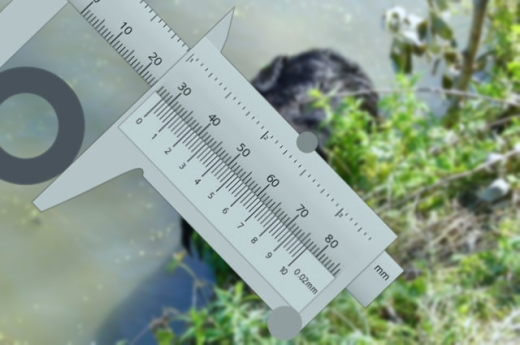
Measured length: 28.0 mm
